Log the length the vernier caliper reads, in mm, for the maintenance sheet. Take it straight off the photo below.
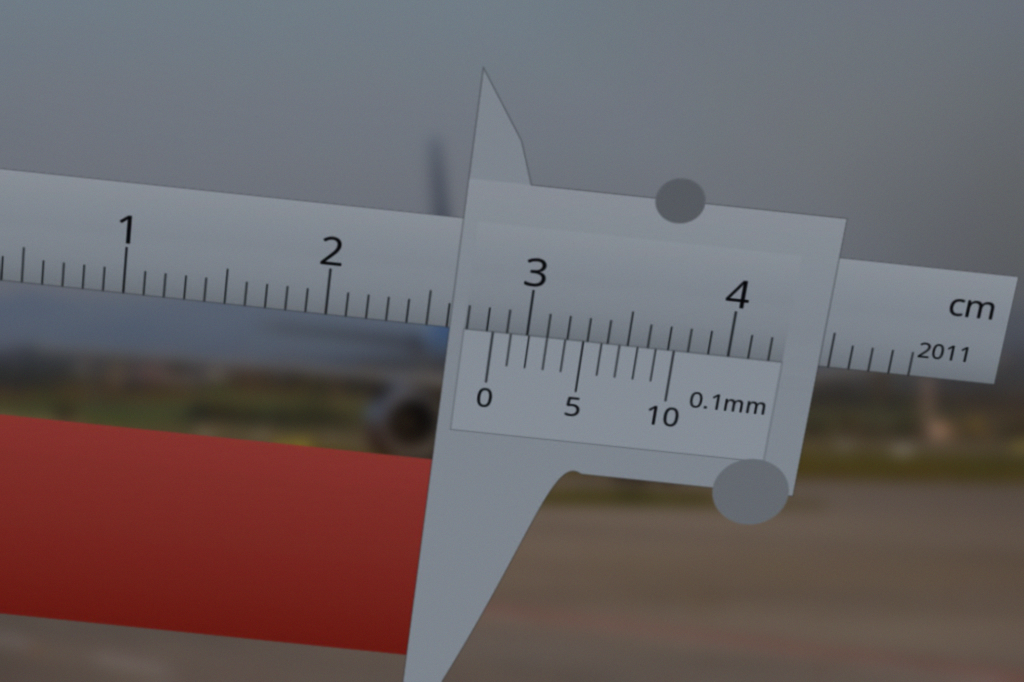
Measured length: 28.3 mm
